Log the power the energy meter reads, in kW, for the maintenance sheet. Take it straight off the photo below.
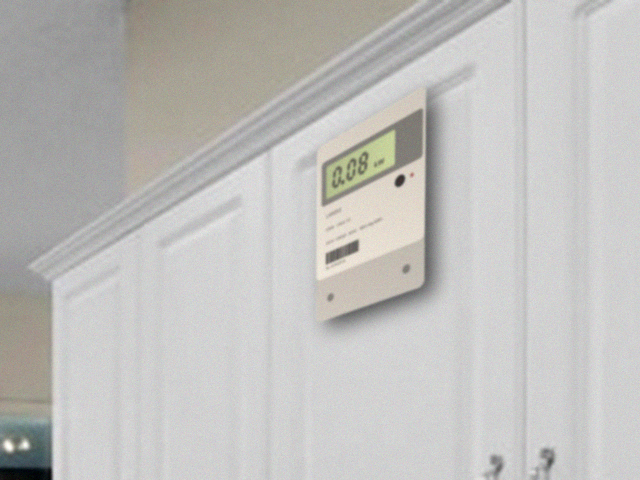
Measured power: 0.08 kW
